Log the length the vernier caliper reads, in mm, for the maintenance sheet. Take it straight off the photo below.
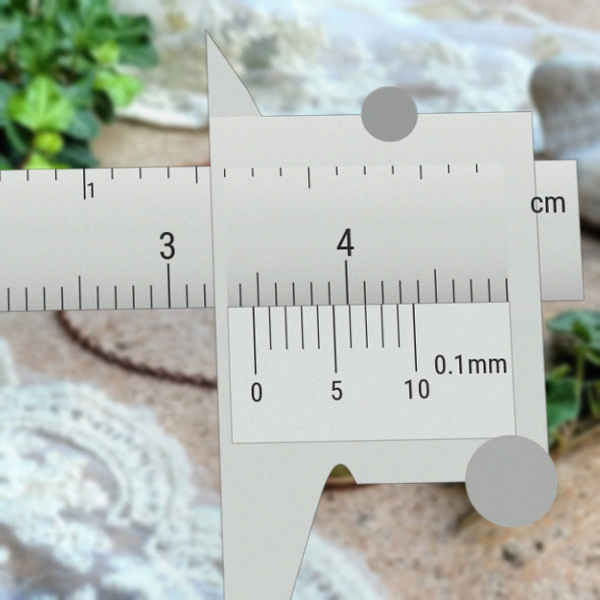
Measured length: 34.7 mm
